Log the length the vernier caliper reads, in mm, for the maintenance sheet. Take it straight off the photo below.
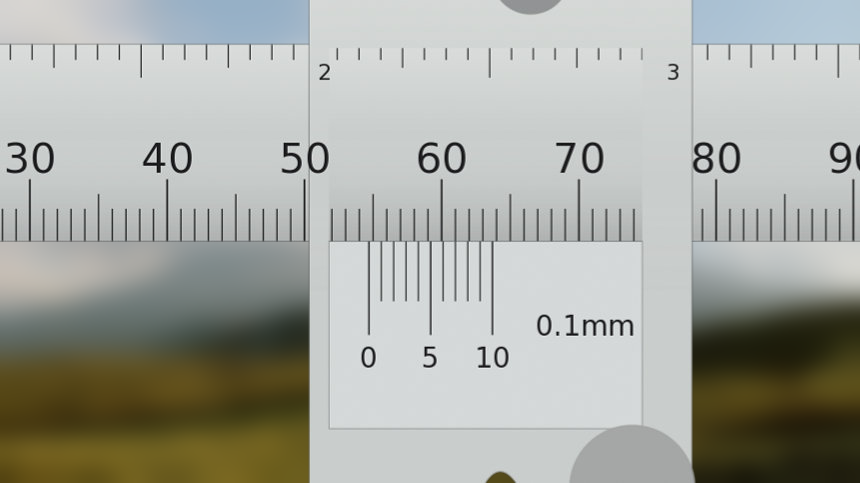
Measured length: 54.7 mm
